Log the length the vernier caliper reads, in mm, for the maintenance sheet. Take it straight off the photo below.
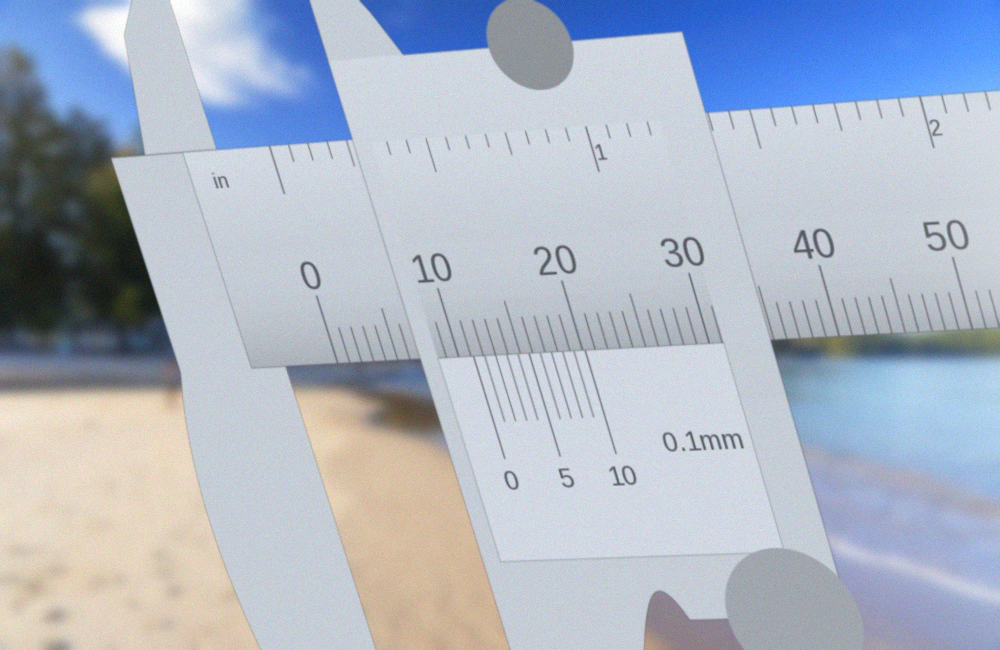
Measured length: 11.2 mm
